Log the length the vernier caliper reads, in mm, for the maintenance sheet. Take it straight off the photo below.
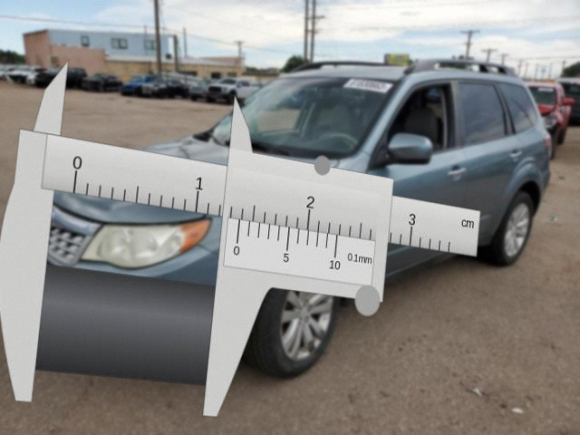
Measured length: 13.8 mm
